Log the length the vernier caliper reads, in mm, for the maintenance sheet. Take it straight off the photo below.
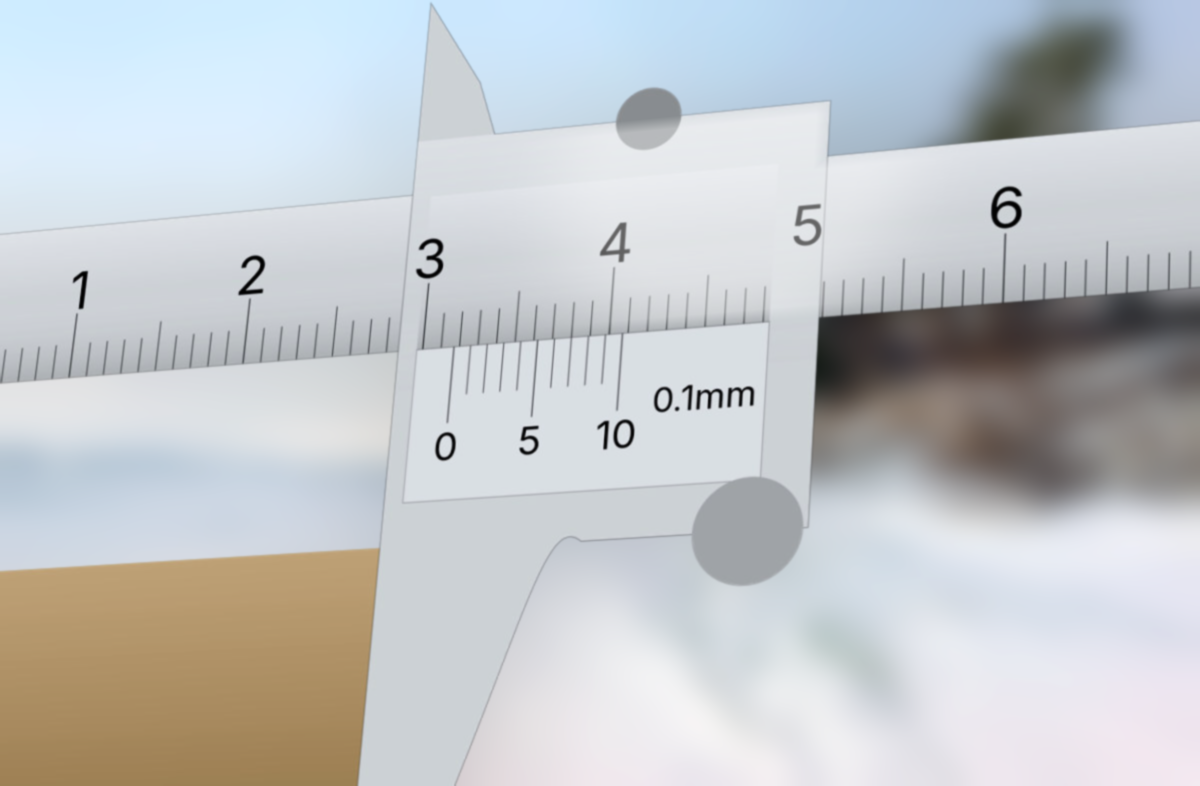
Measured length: 31.7 mm
